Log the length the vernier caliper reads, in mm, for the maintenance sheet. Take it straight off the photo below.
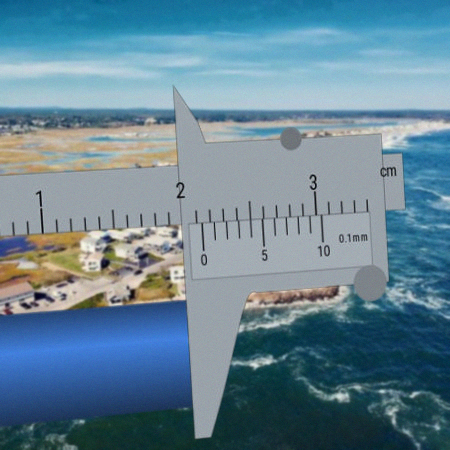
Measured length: 21.4 mm
